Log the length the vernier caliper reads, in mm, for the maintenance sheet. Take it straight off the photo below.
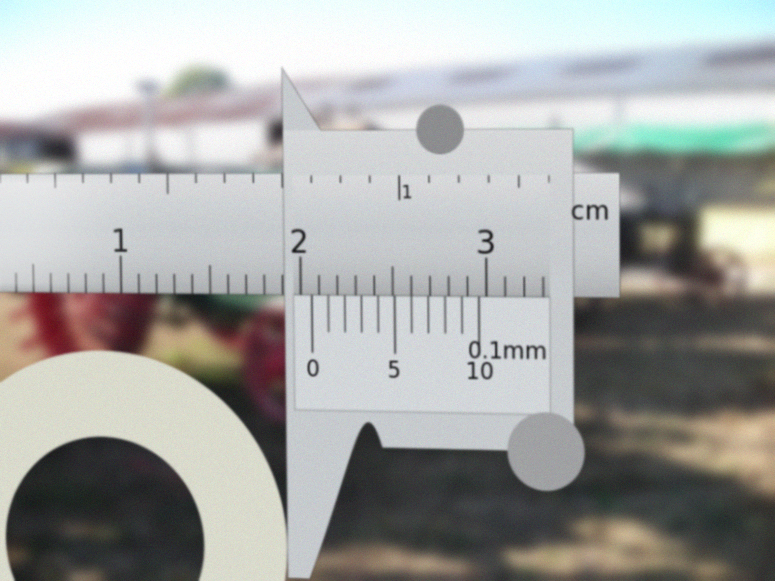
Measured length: 20.6 mm
